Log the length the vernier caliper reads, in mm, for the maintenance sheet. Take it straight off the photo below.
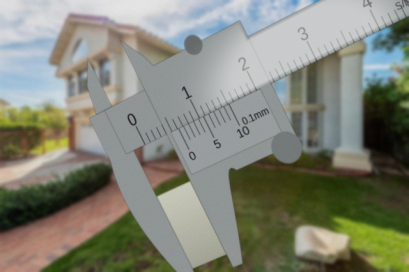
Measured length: 6.2 mm
